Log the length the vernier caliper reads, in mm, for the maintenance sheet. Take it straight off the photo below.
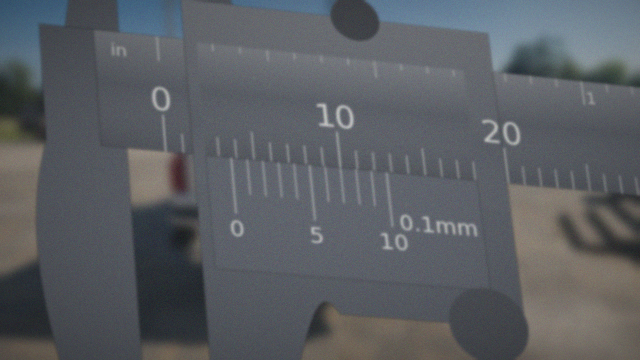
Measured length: 3.7 mm
